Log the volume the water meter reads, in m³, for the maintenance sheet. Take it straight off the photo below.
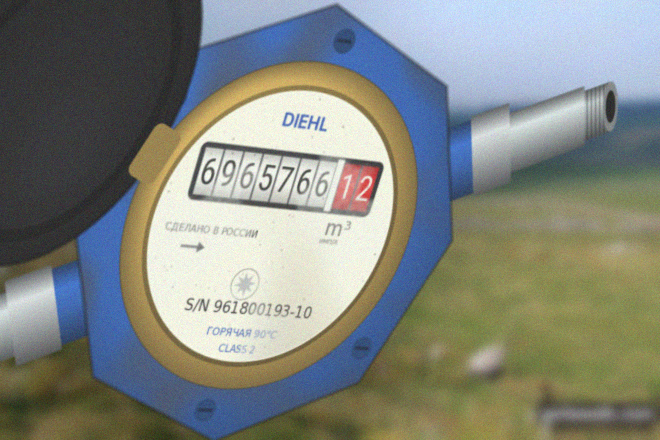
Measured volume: 6965766.12 m³
